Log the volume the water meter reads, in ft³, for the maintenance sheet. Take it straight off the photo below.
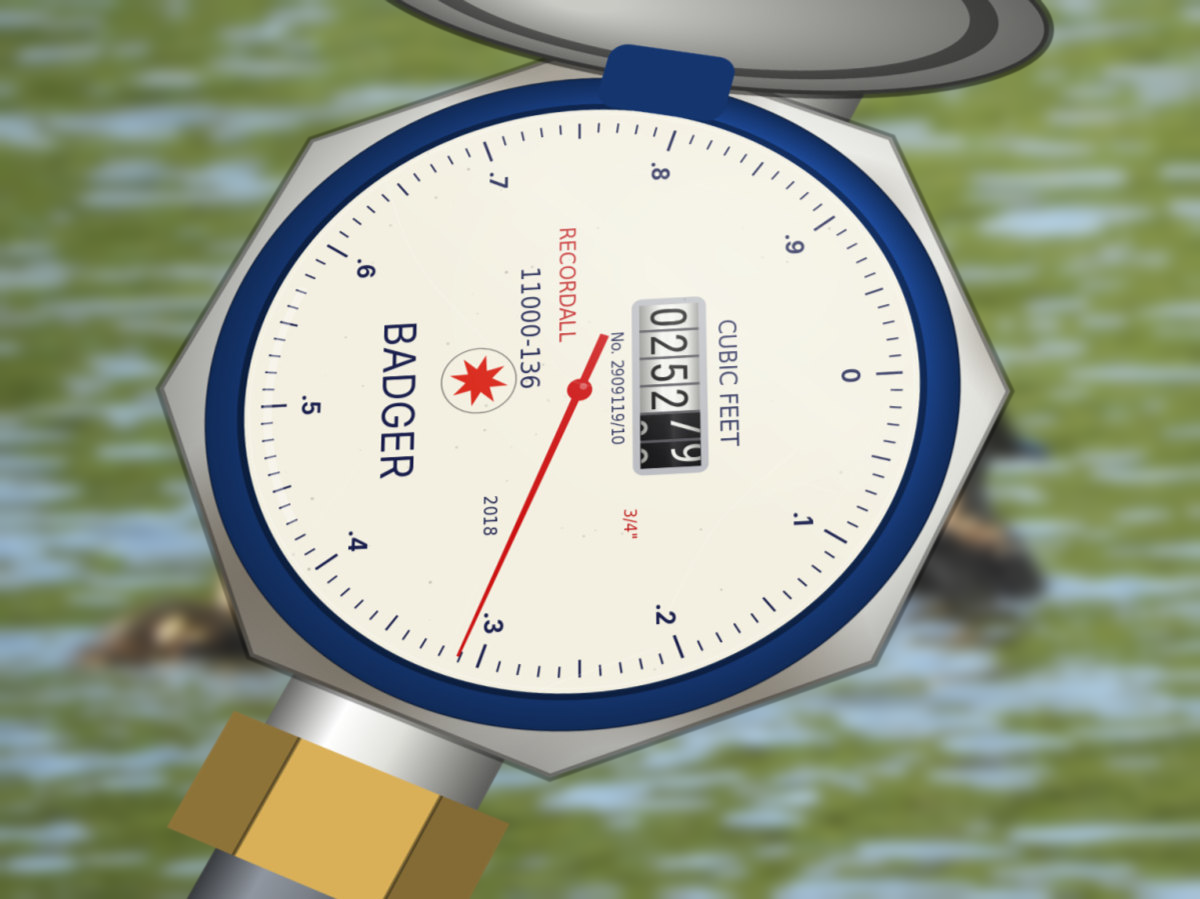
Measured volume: 25279.31 ft³
